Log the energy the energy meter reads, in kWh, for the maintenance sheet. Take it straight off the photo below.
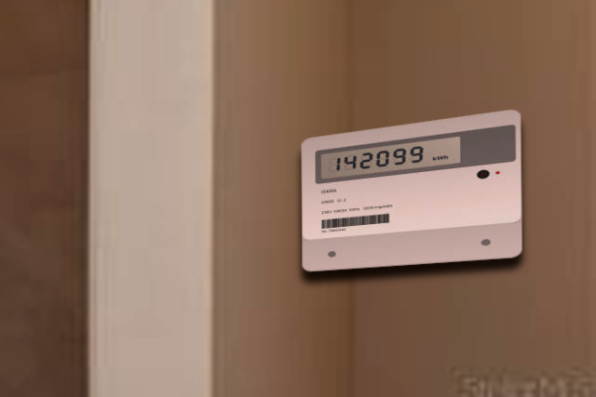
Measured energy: 142099 kWh
